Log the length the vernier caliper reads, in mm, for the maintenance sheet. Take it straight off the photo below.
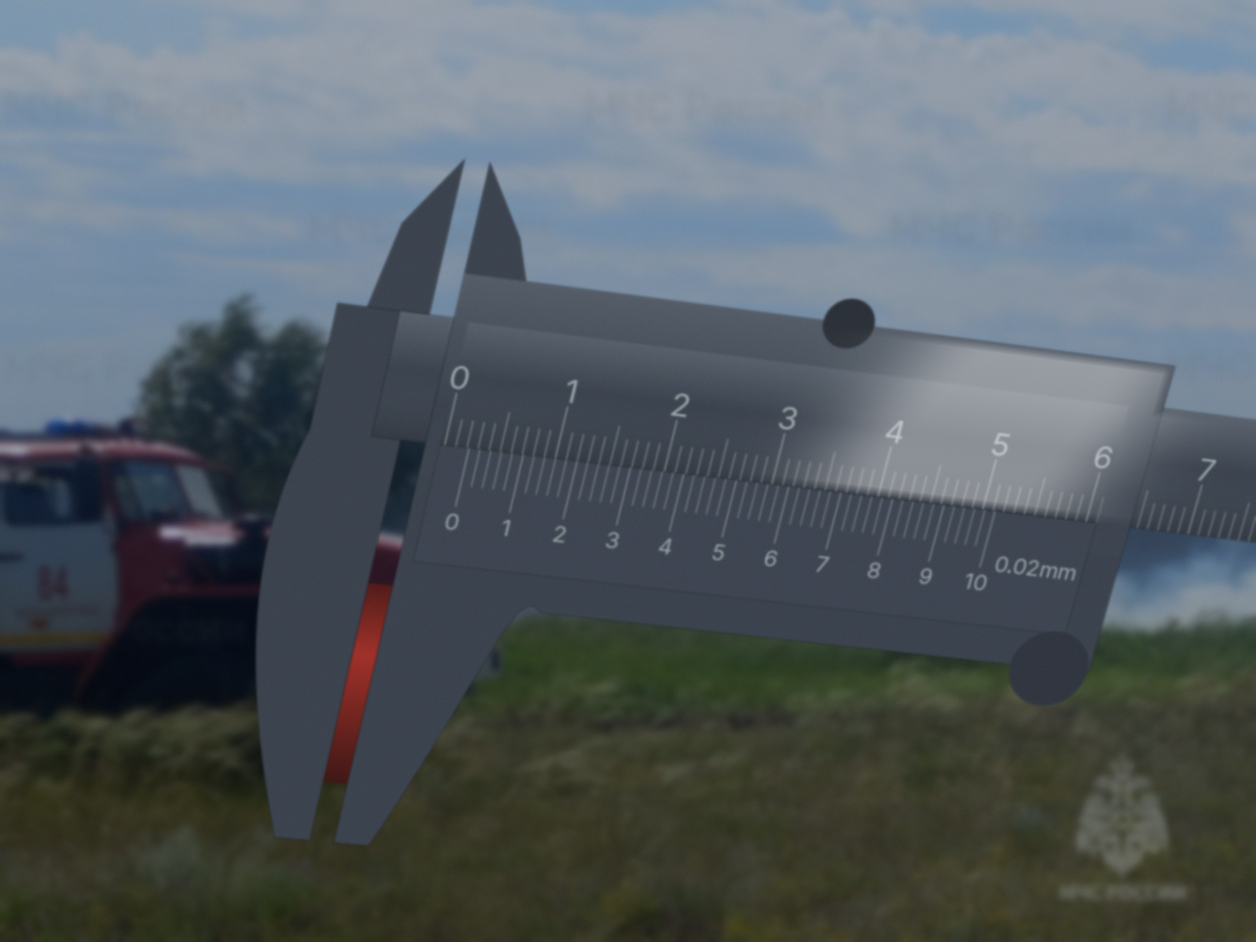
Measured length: 2.2 mm
